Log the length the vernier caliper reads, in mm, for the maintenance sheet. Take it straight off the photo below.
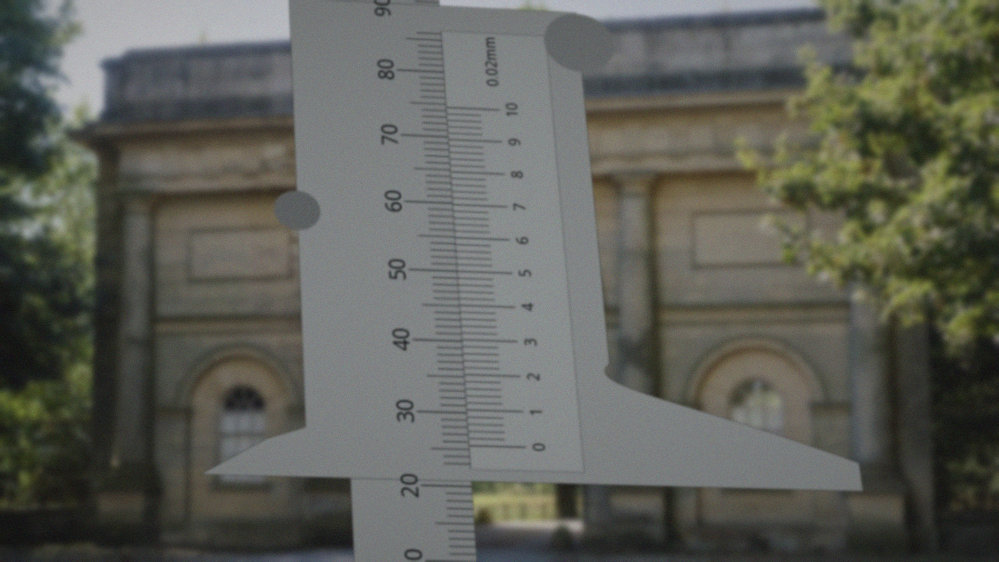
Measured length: 25.5 mm
